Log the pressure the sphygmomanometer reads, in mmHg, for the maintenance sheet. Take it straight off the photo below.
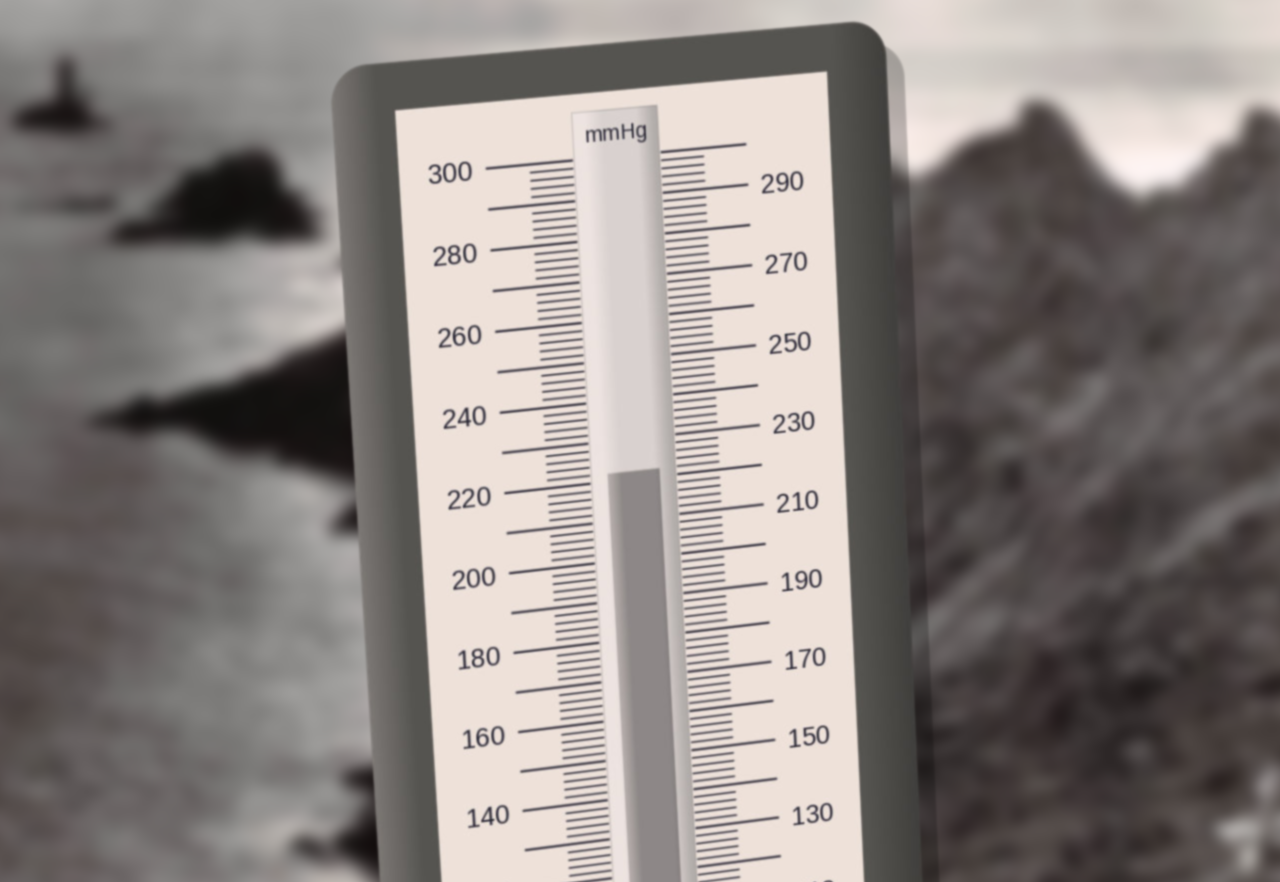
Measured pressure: 222 mmHg
